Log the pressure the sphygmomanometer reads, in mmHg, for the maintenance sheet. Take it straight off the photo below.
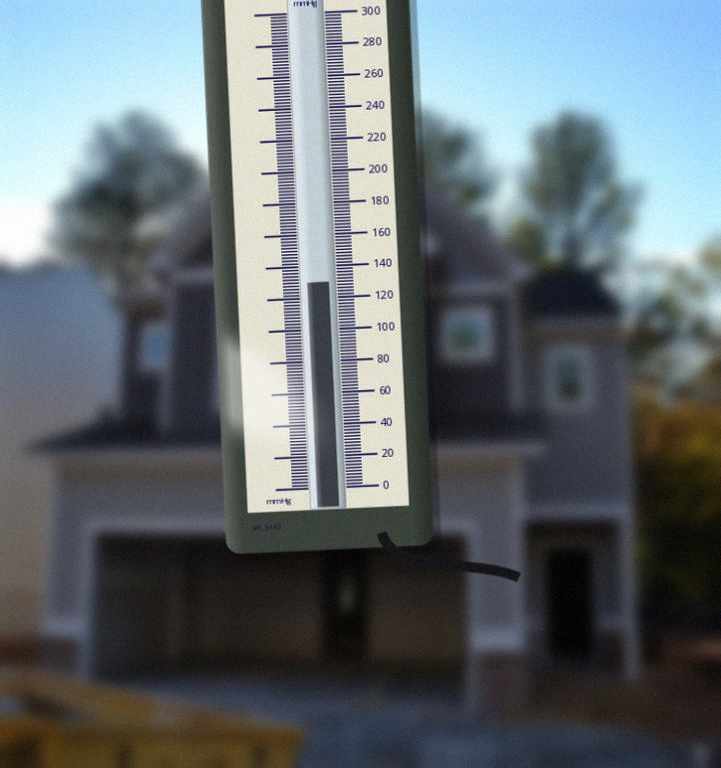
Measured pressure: 130 mmHg
